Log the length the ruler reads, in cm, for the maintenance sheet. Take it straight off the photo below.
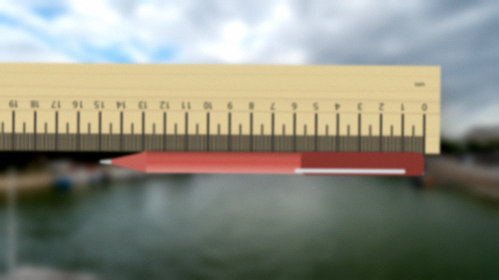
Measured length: 15 cm
